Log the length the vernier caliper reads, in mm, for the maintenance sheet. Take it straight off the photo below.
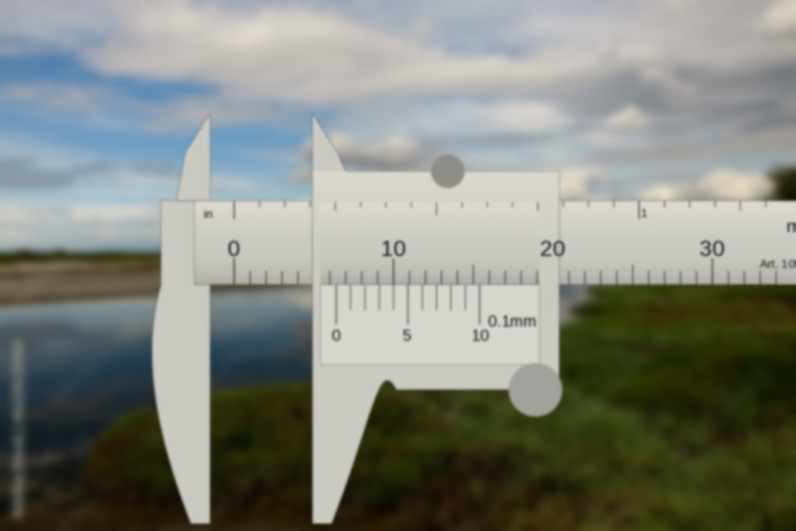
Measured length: 6.4 mm
